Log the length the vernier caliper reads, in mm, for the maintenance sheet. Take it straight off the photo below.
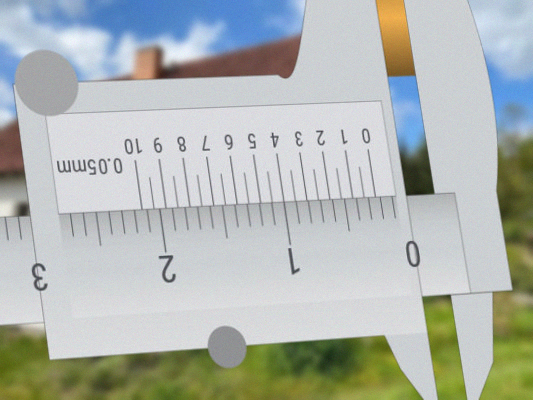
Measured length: 2.4 mm
